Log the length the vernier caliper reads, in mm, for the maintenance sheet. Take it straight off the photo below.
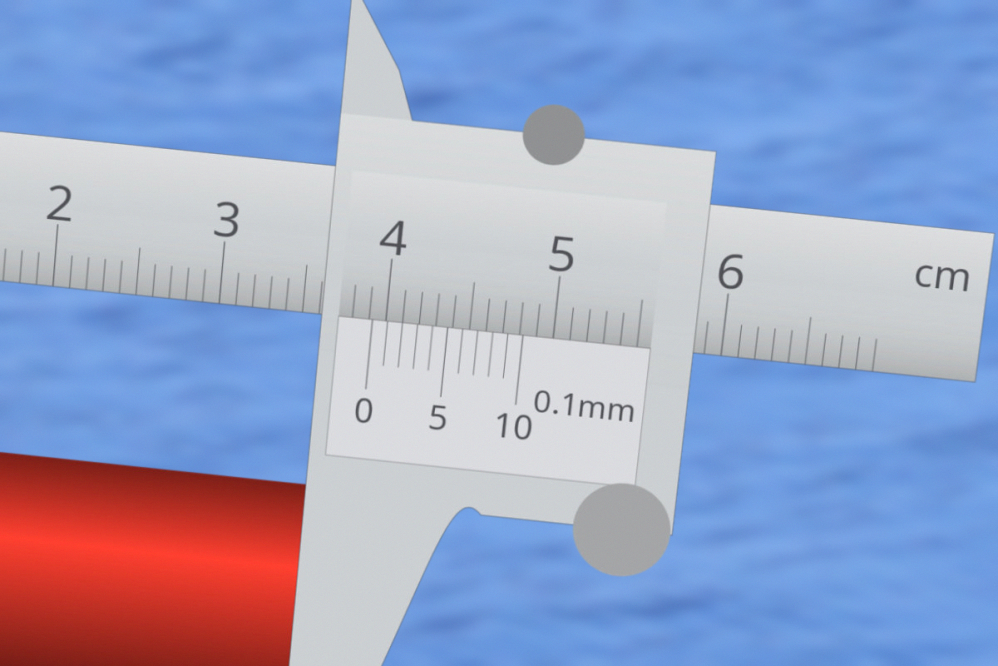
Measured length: 39.2 mm
